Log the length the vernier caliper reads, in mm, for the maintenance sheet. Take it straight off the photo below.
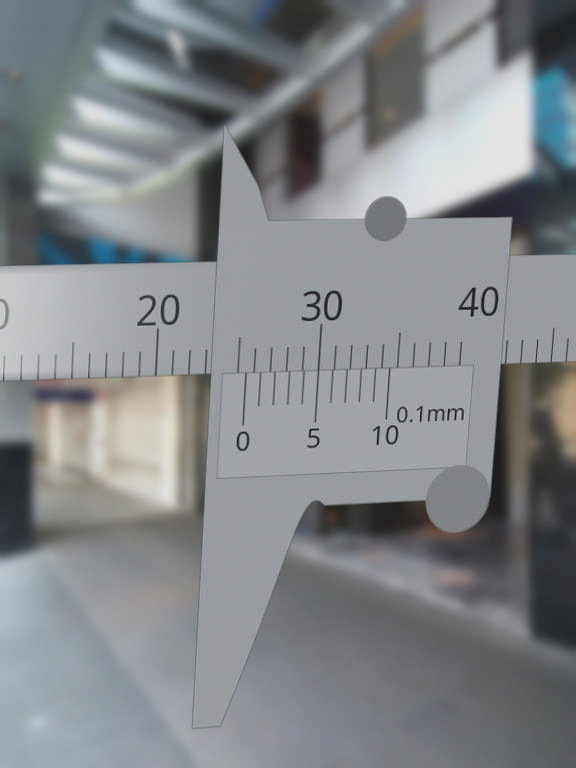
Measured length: 25.5 mm
